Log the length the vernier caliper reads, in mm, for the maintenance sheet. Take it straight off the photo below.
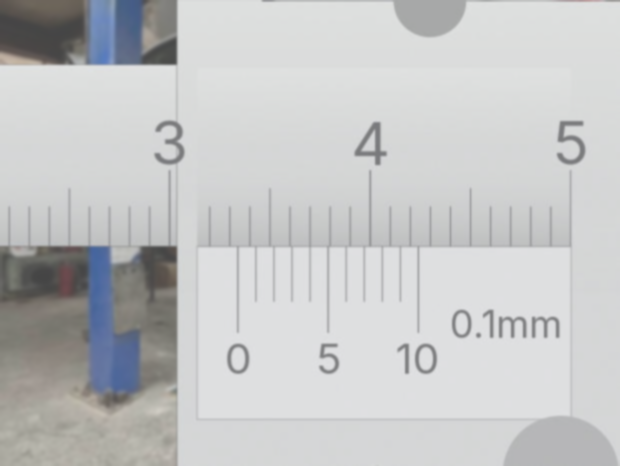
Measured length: 33.4 mm
